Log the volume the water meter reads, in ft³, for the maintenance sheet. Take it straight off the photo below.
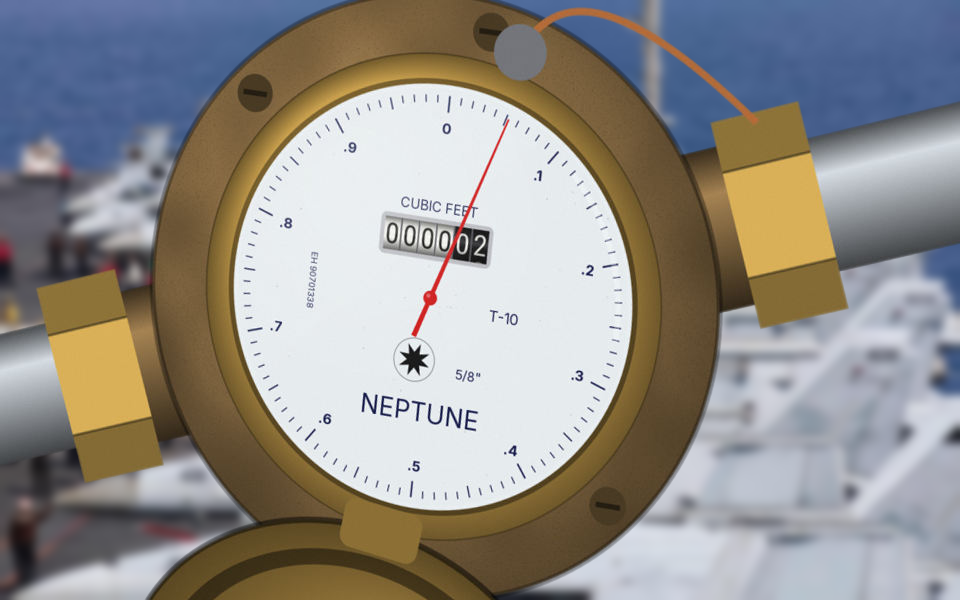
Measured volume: 2.05 ft³
